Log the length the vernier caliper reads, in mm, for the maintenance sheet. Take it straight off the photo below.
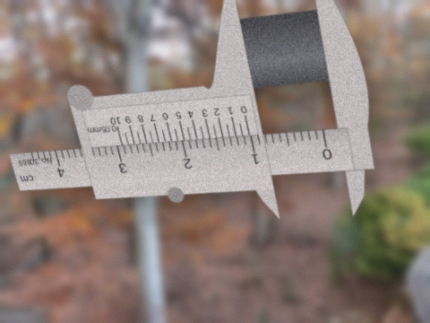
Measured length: 10.2 mm
